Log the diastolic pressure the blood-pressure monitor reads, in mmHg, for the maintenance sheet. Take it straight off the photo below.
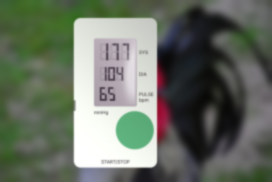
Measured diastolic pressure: 104 mmHg
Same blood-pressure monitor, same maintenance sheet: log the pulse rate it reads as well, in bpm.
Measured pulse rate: 65 bpm
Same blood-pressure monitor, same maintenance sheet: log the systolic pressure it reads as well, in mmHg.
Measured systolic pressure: 177 mmHg
